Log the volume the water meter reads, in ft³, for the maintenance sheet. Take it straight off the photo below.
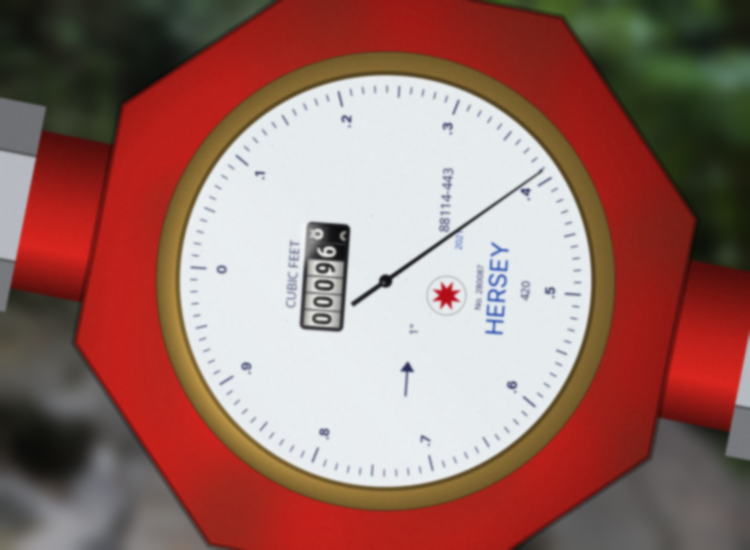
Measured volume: 968.39 ft³
